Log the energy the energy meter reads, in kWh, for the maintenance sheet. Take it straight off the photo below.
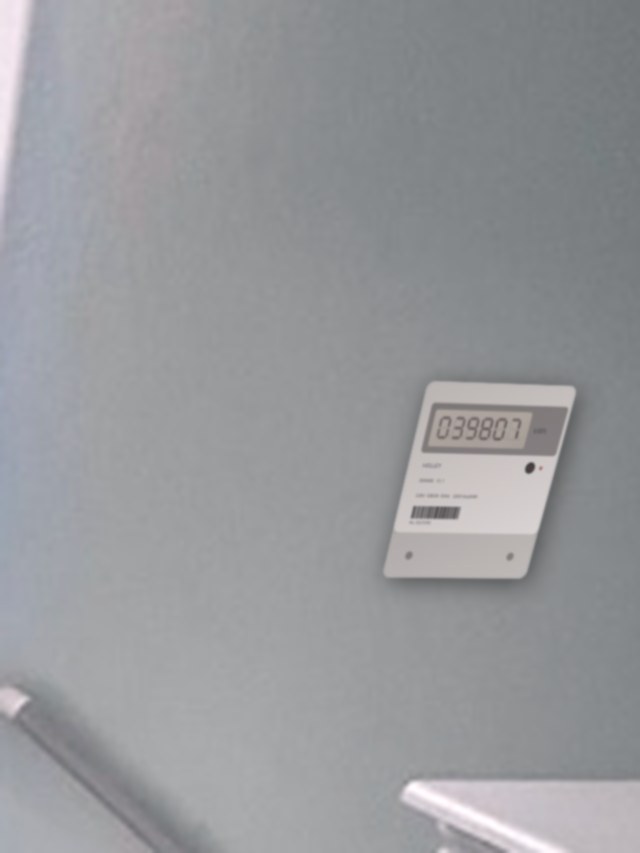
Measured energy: 39807 kWh
